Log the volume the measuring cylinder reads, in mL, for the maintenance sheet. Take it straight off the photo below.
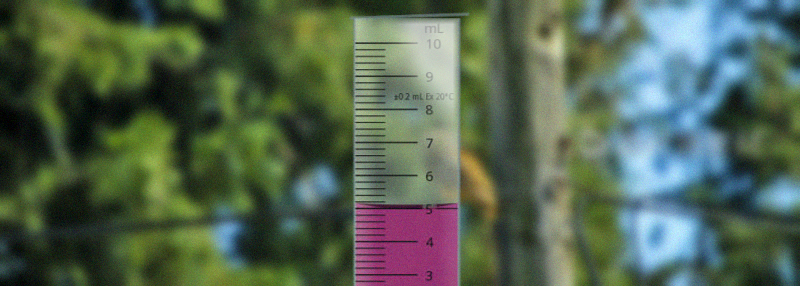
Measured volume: 5 mL
